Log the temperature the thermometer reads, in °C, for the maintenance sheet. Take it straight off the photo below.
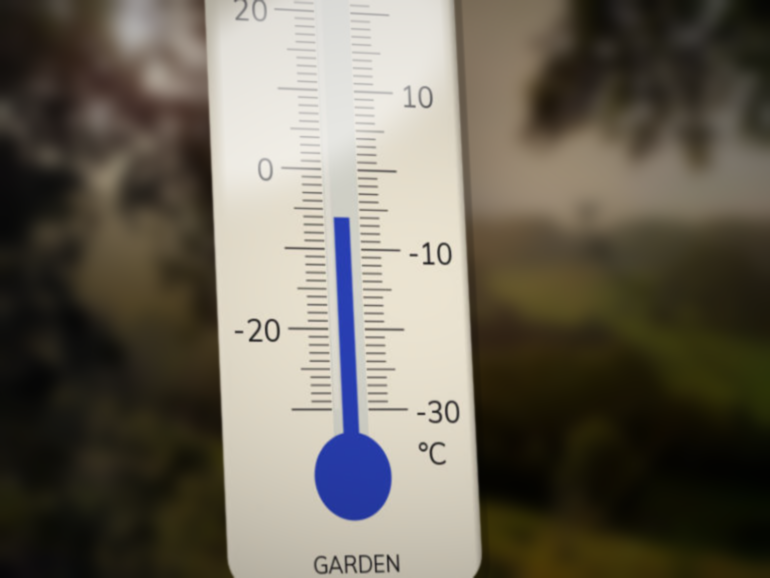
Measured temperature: -6 °C
